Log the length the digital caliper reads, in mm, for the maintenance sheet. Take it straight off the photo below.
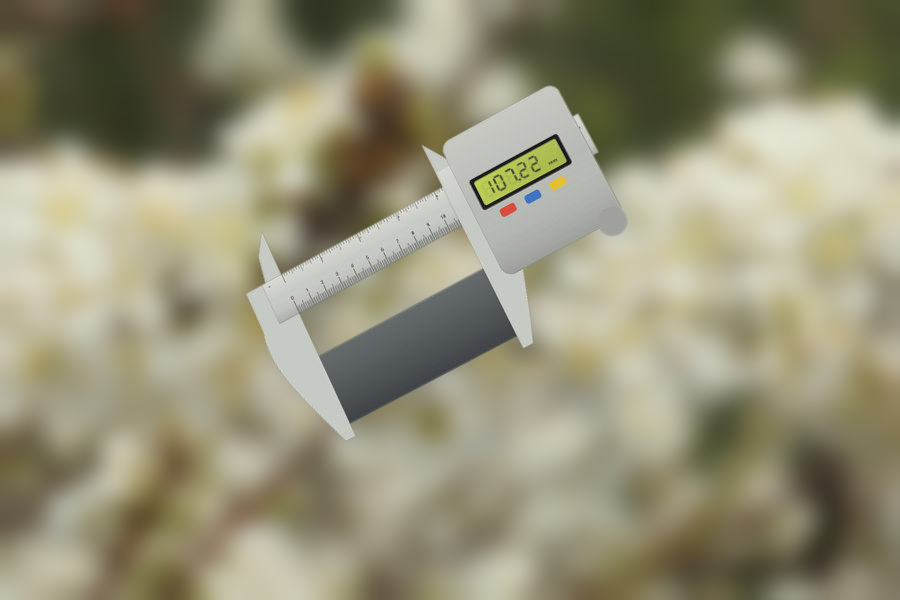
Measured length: 107.22 mm
